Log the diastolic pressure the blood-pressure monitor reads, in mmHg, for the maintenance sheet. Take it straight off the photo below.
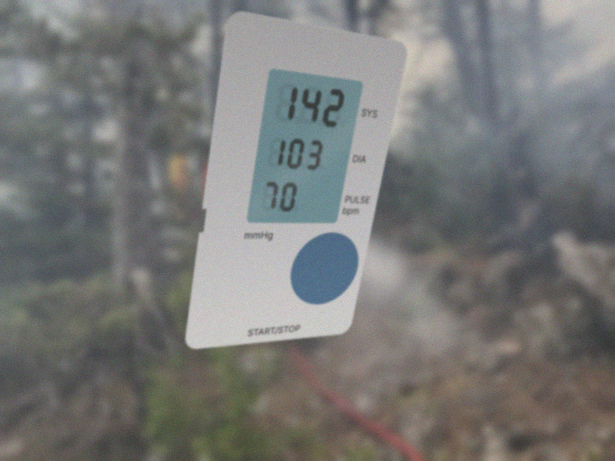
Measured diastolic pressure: 103 mmHg
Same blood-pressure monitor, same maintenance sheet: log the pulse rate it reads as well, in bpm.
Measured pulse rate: 70 bpm
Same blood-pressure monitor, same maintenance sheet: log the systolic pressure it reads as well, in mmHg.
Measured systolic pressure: 142 mmHg
